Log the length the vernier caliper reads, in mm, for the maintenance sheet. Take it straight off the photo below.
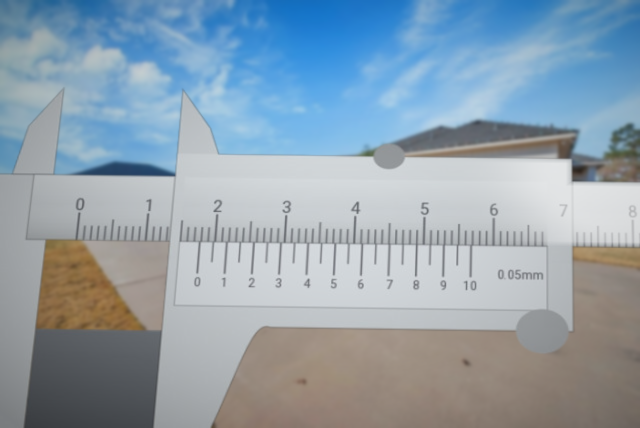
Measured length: 17.8 mm
